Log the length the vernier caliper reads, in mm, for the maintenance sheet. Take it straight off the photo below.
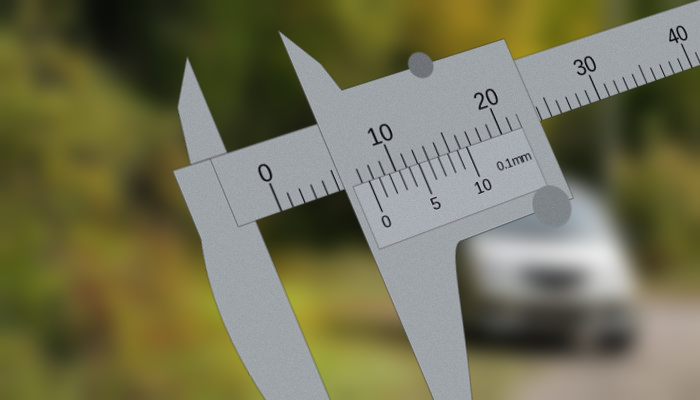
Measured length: 7.6 mm
